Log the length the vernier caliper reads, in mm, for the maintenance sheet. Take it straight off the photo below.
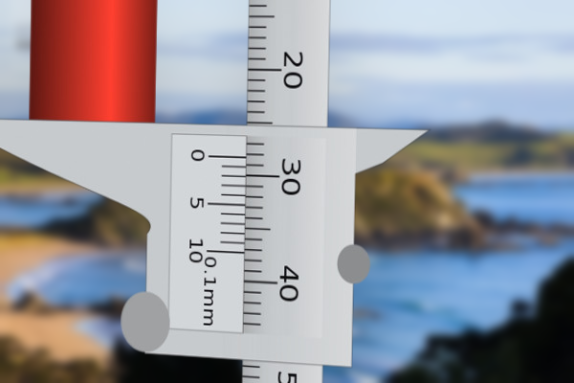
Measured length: 28.3 mm
